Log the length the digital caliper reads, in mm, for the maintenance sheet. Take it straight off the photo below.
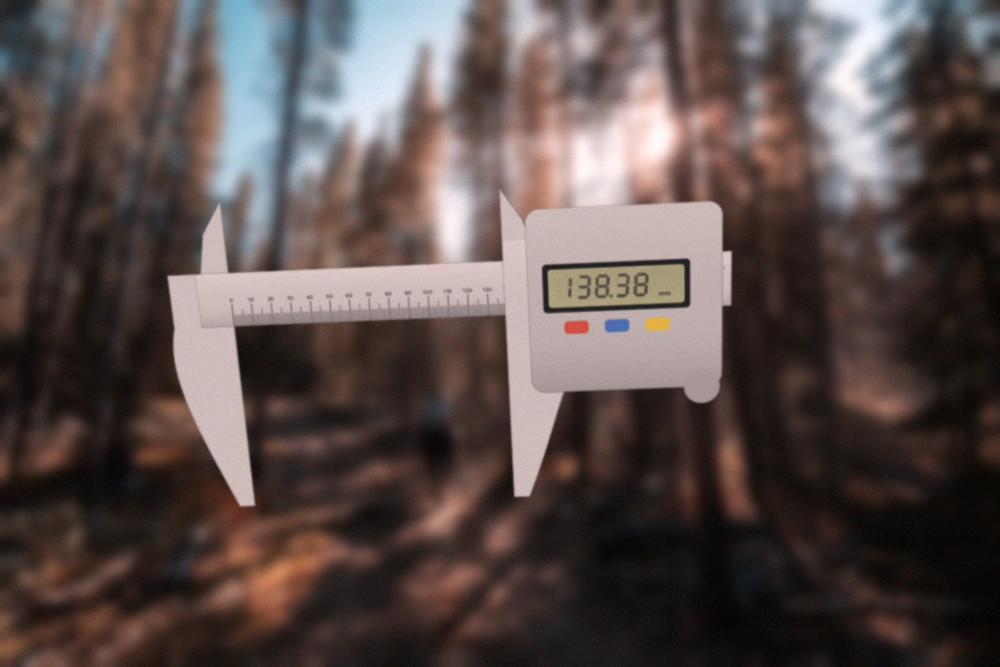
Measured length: 138.38 mm
